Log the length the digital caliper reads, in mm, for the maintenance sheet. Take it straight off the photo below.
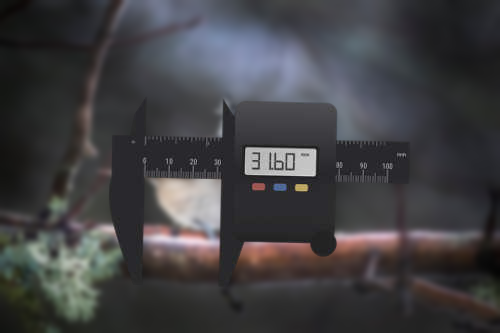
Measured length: 31.60 mm
